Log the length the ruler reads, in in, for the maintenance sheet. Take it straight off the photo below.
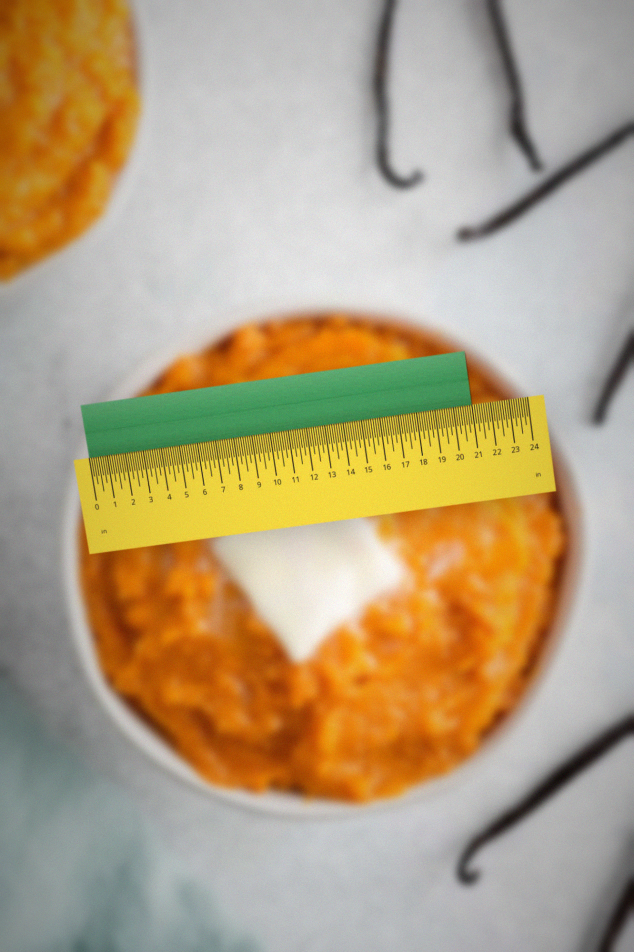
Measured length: 21 in
